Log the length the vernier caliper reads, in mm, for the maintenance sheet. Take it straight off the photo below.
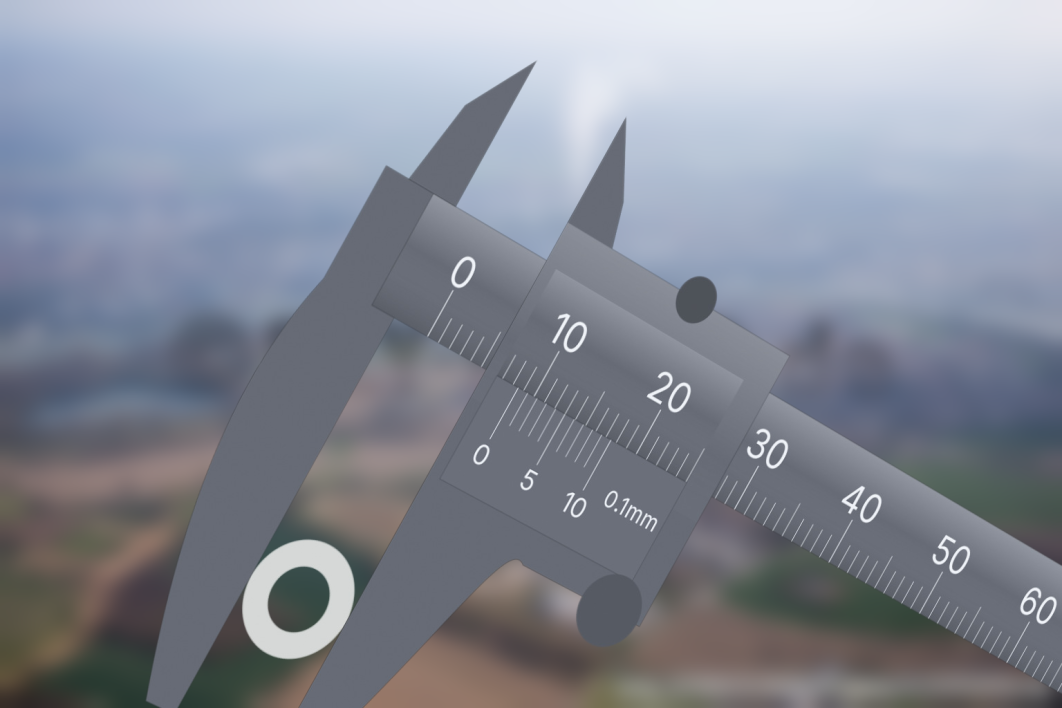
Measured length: 8.5 mm
